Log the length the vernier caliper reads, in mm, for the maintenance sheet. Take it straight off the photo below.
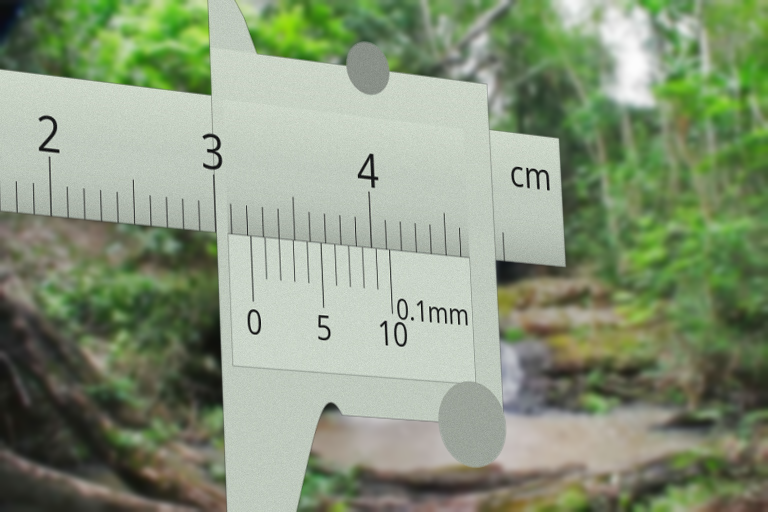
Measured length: 32.2 mm
